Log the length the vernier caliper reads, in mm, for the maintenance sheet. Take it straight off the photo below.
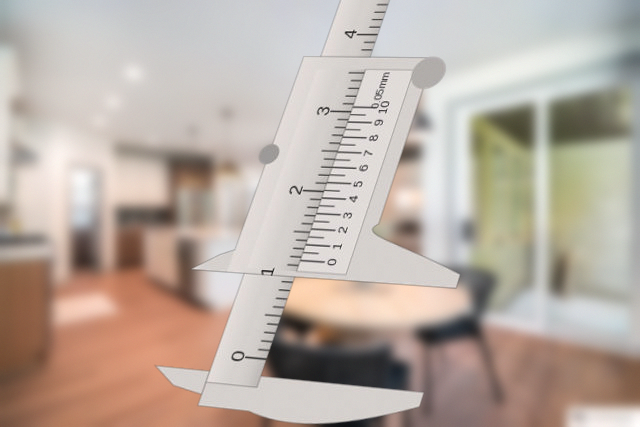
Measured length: 11.6 mm
